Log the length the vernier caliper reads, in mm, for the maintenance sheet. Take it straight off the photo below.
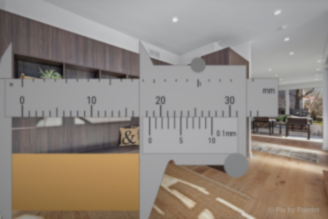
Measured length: 18.4 mm
